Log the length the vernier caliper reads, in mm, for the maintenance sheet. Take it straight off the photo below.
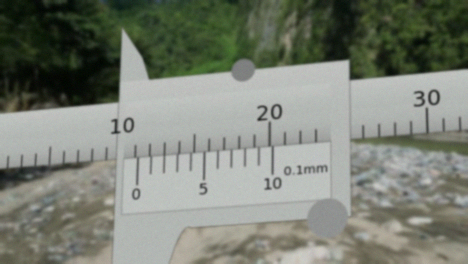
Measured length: 11.2 mm
